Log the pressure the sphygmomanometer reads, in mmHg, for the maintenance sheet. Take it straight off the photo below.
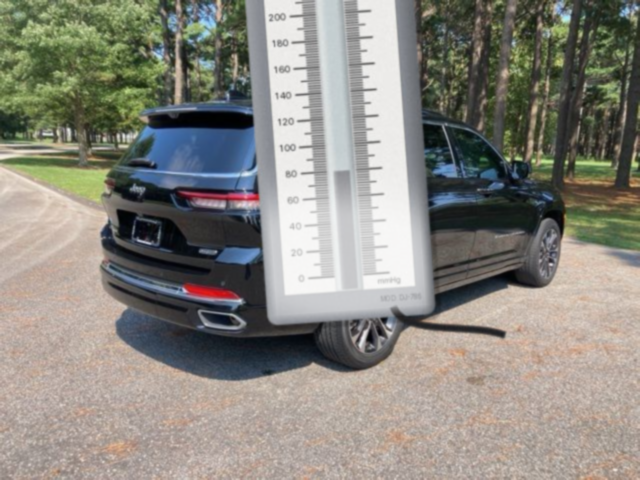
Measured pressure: 80 mmHg
